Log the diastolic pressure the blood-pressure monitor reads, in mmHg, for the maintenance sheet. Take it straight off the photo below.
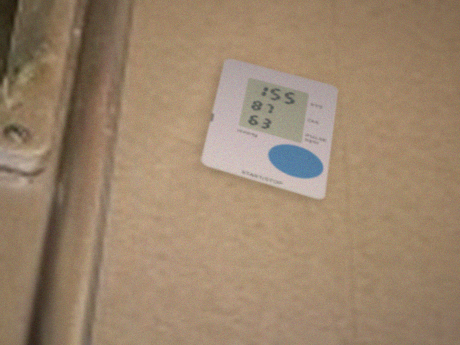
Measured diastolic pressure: 87 mmHg
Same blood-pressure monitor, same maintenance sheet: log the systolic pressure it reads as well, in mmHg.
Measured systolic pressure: 155 mmHg
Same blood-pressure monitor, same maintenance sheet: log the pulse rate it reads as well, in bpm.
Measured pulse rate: 63 bpm
